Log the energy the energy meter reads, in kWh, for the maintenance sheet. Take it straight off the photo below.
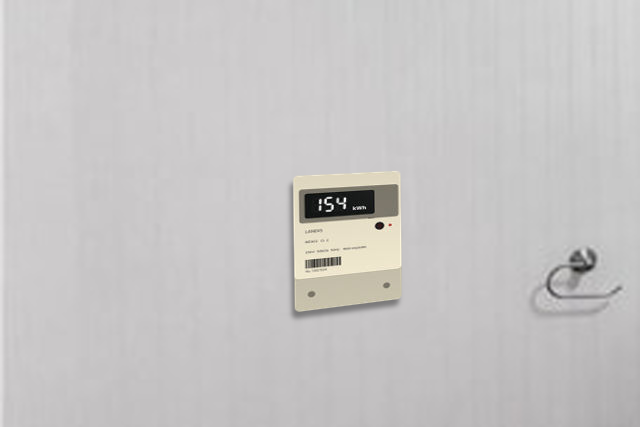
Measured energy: 154 kWh
